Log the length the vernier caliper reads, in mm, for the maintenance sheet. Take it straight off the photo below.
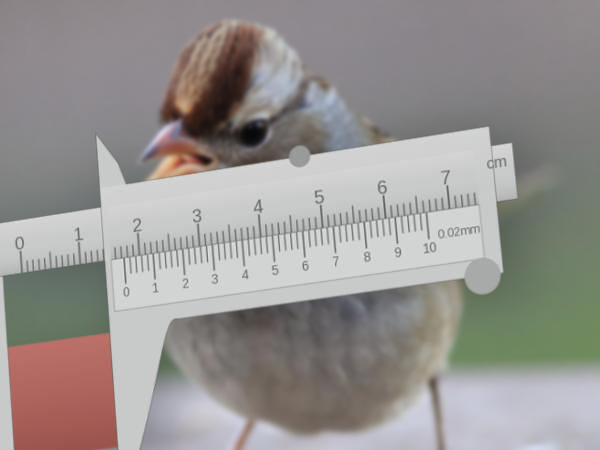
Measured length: 17.4 mm
